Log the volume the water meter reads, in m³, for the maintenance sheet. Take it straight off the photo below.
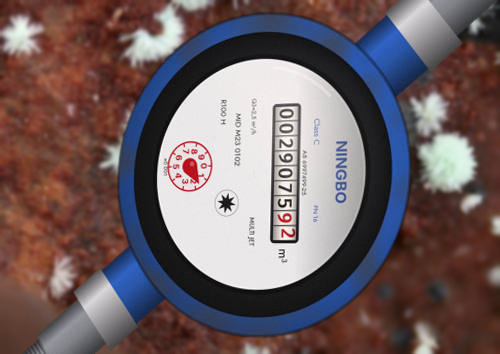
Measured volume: 29075.921 m³
